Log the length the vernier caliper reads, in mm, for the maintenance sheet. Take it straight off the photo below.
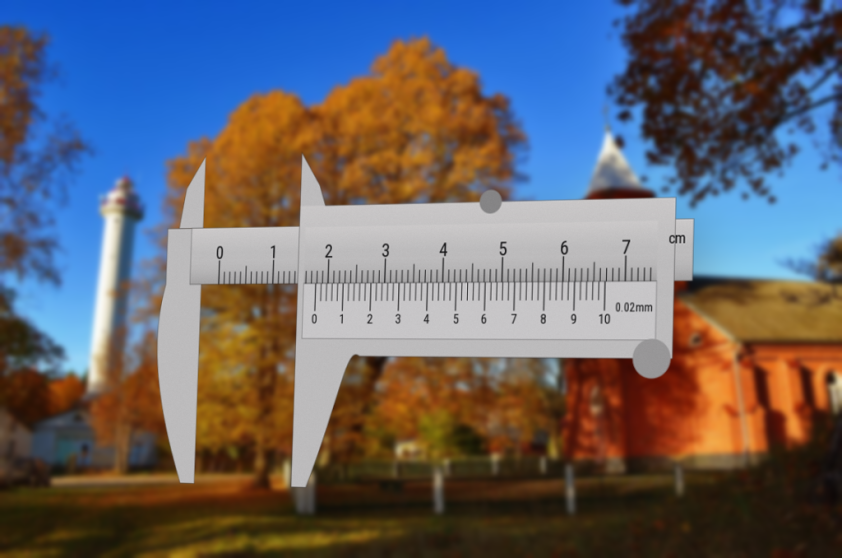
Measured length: 17.8 mm
